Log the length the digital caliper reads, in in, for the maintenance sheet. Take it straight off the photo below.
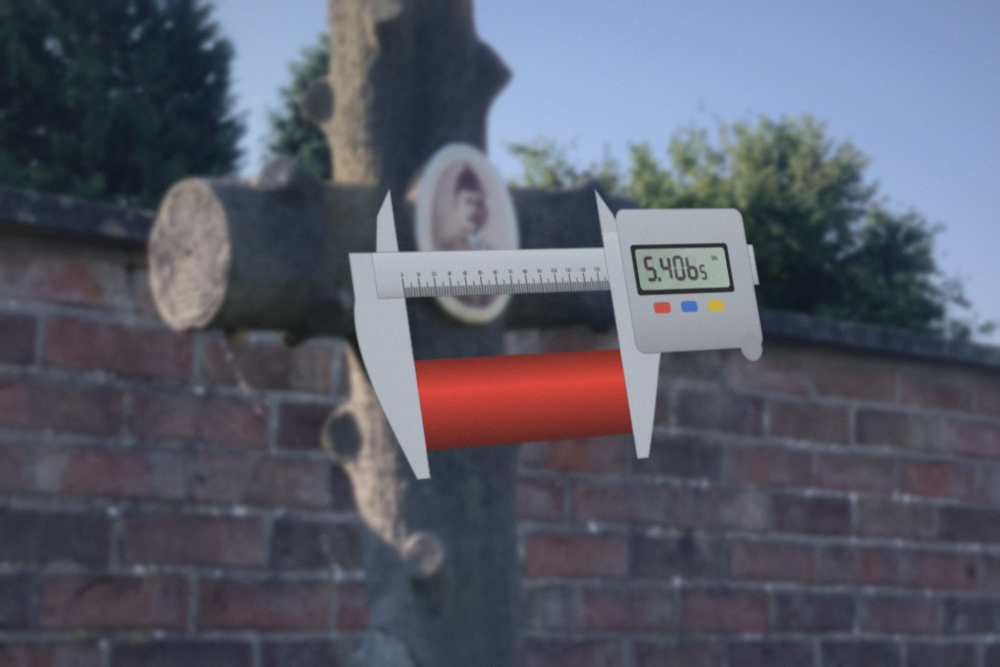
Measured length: 5.4065 in
